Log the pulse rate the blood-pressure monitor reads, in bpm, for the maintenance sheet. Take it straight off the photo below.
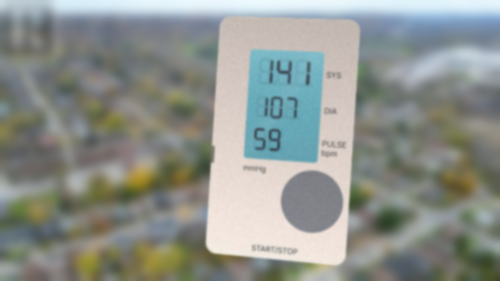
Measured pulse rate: 59 bpm
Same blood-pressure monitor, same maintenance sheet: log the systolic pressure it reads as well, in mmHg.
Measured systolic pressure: 141 mmHg
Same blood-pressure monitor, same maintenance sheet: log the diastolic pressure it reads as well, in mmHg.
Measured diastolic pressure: 107 mmHg
